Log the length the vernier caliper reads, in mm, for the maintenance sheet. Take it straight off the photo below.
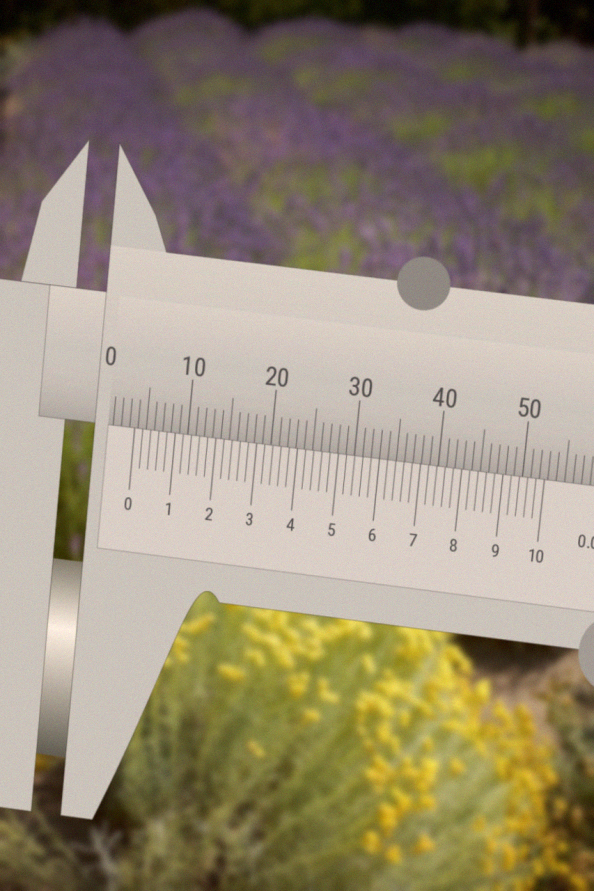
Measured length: 3.6 mm
